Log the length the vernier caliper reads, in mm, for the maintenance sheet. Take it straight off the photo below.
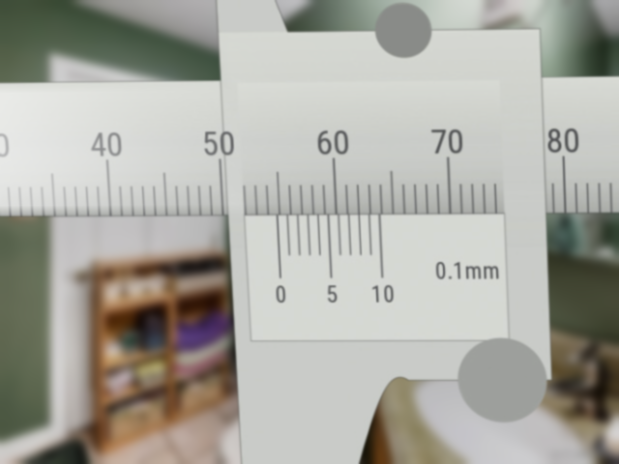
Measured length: 54.8 mm
